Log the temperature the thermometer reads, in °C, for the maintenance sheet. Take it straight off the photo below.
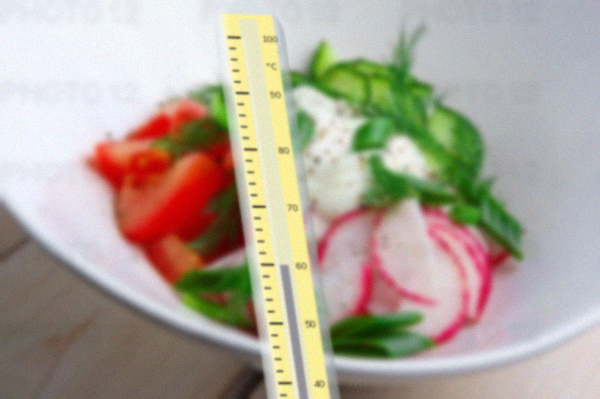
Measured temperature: 60 °C
